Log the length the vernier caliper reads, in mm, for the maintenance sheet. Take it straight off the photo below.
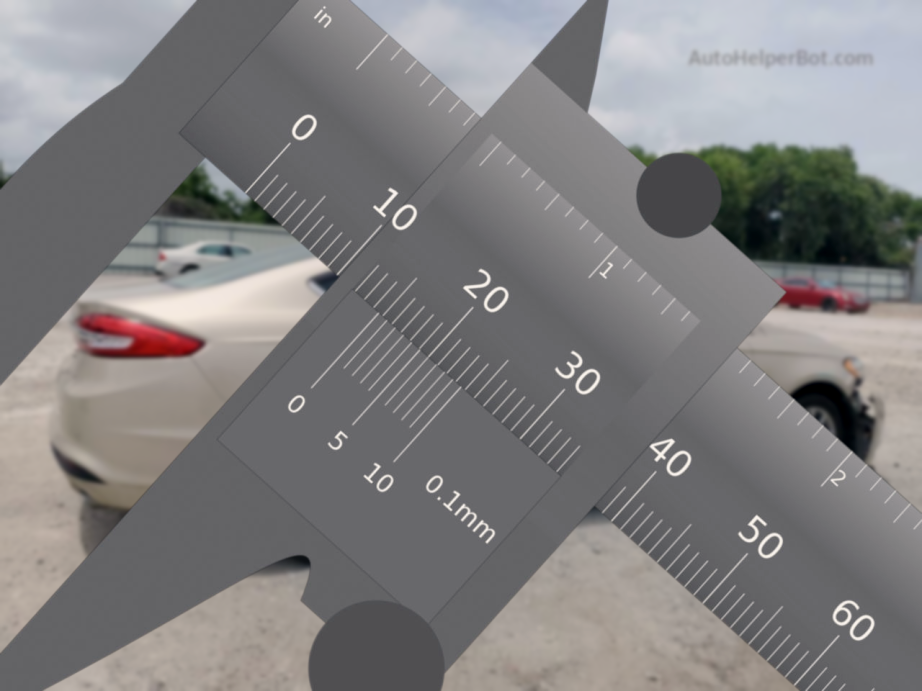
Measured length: 14.6 mm
